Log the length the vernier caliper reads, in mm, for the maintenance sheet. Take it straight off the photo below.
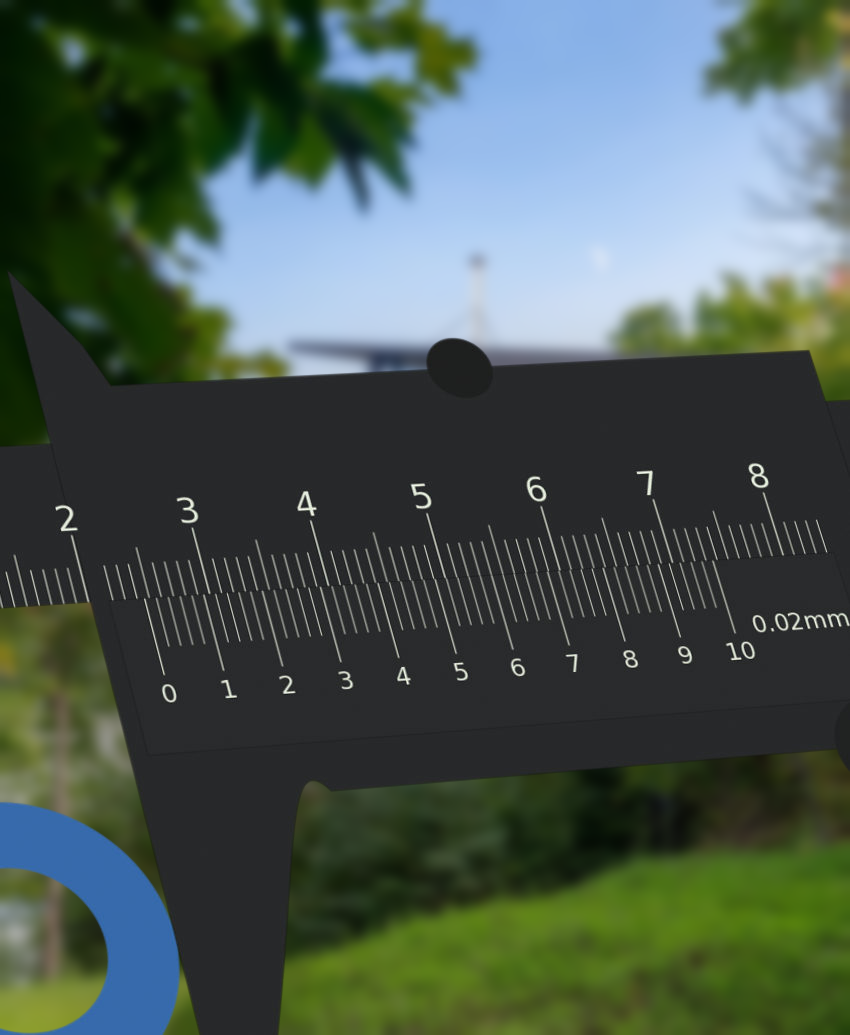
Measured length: 24.6 mm
